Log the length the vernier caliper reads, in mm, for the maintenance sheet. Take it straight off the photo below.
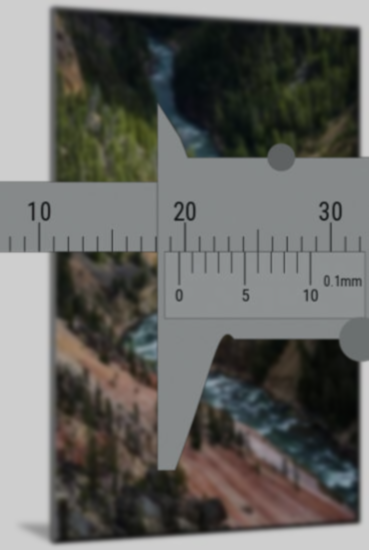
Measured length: 19.6 mm
